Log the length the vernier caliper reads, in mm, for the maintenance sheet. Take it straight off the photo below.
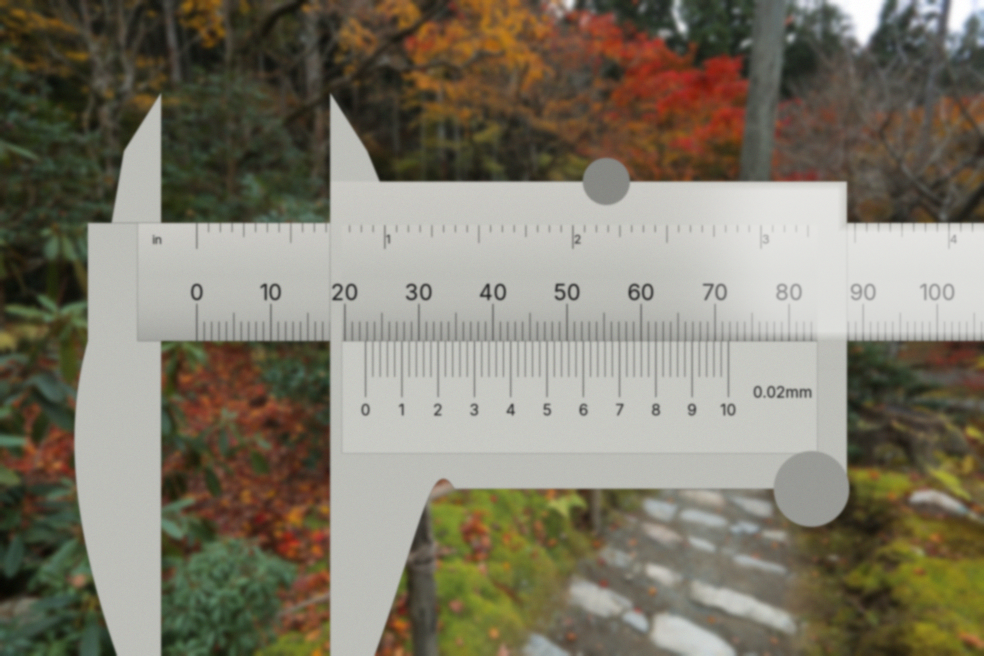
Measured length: 22.8 mm
